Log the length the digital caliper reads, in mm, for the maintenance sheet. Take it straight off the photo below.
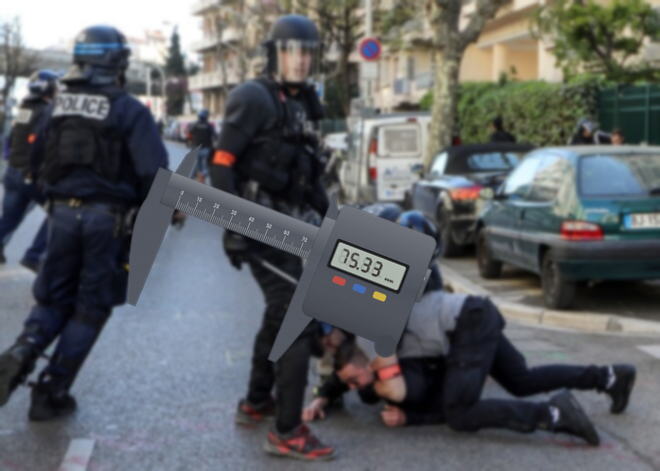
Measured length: 75.33 mm
